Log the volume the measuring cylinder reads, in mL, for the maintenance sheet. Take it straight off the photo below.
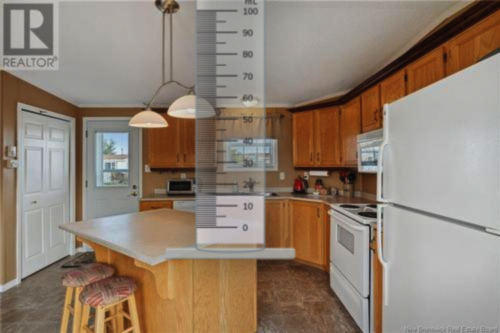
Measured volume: 15 mL
